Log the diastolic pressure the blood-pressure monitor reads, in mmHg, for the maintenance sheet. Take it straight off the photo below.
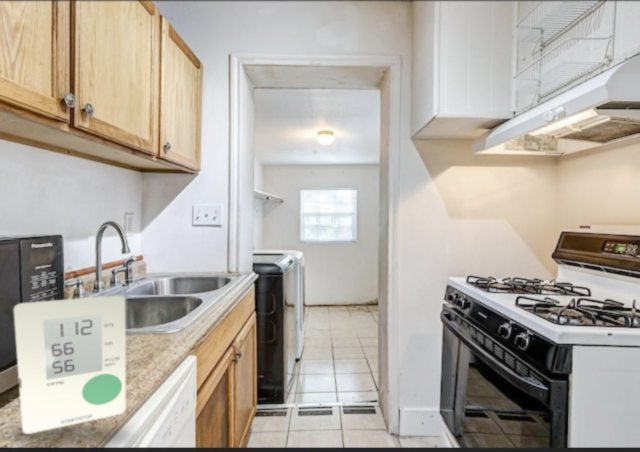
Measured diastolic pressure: 66 mmHg
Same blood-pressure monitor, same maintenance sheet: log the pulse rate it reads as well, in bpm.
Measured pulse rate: 56 bpm
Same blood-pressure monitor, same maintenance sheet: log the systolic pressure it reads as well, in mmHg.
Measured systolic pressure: 112 mmHg
